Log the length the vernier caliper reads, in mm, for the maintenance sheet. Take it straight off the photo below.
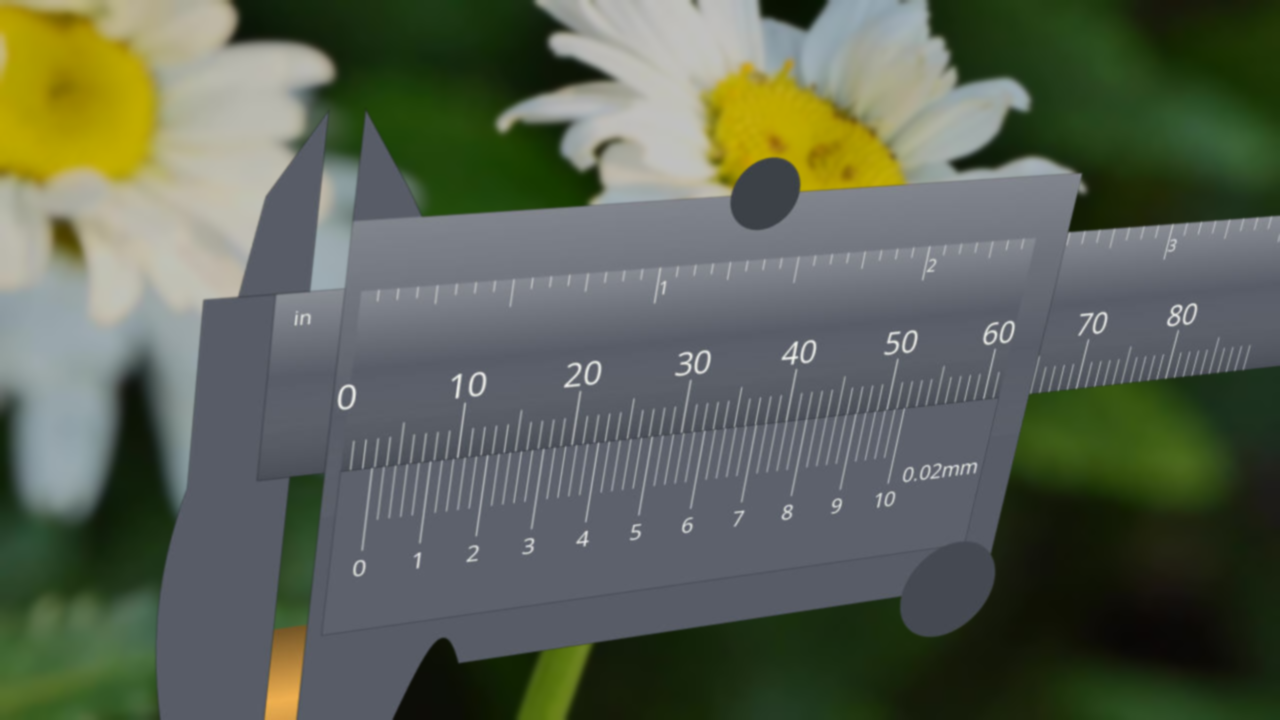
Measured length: 2.8 mm
